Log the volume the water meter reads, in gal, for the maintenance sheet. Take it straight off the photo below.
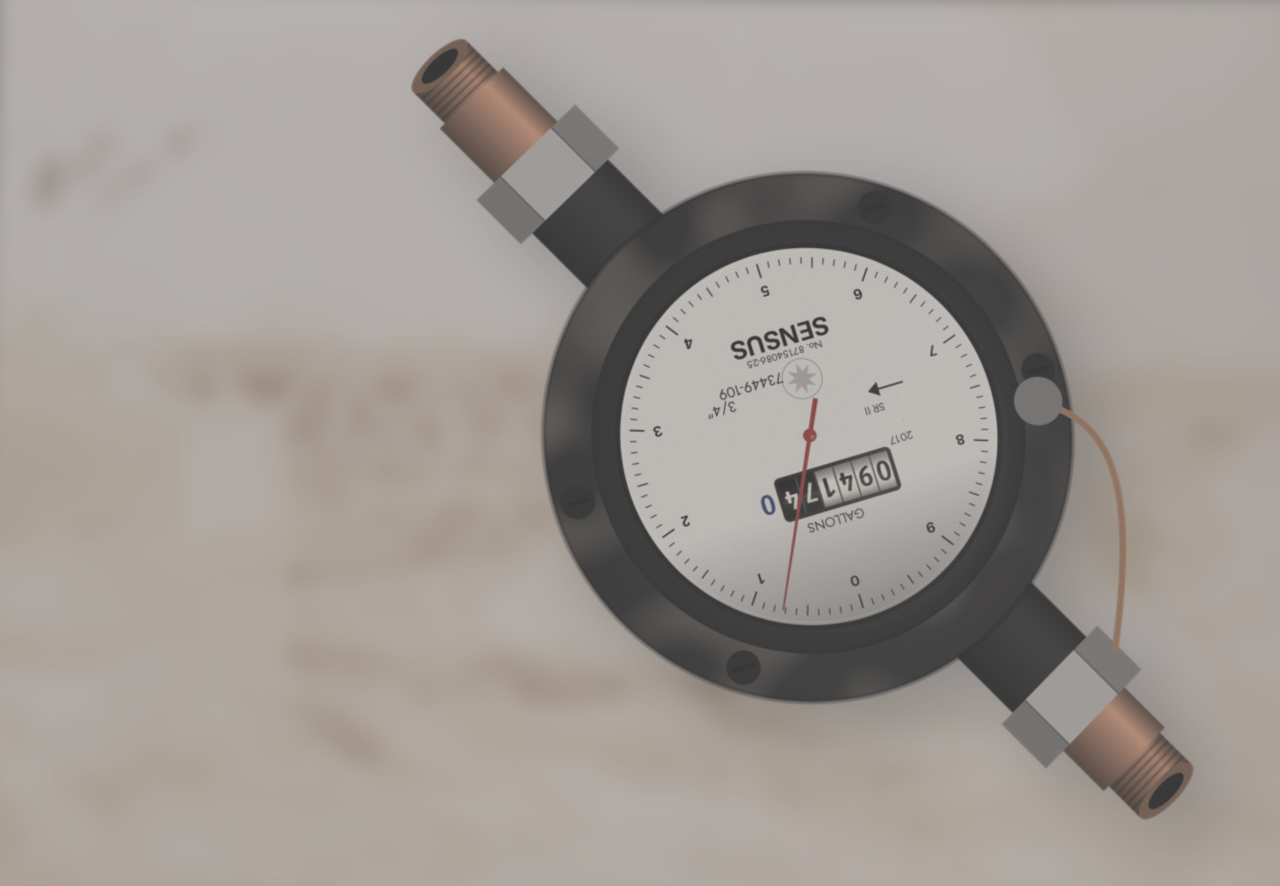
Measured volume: 941740.7 gal
